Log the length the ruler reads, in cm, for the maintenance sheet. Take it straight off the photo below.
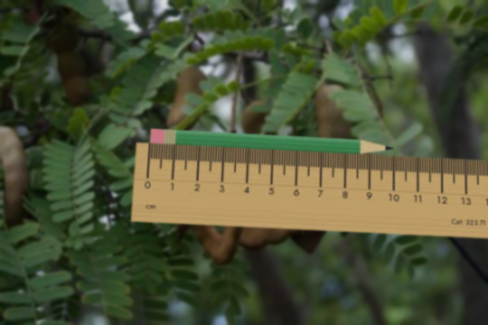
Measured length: 10 cm
